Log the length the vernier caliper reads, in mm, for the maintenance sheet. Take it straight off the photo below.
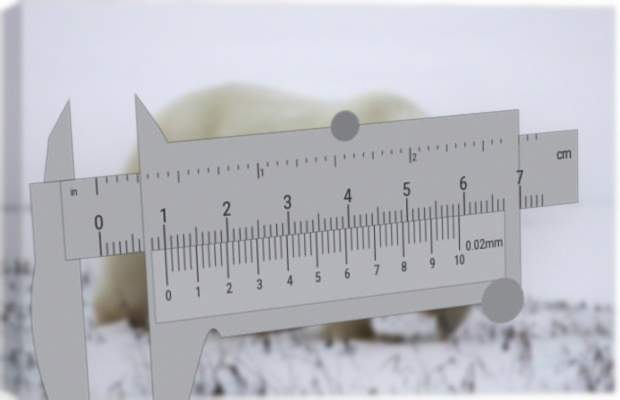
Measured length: 10.0 mm
